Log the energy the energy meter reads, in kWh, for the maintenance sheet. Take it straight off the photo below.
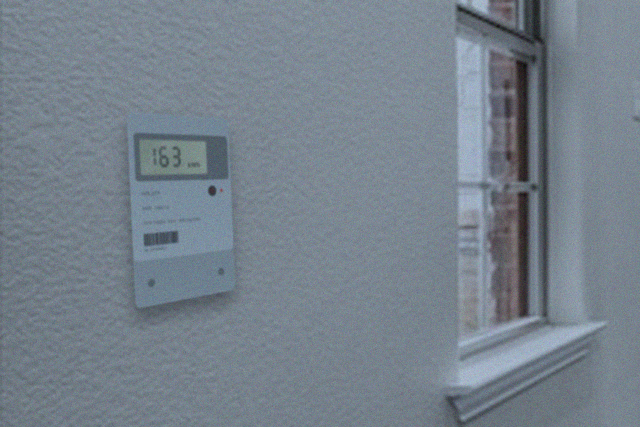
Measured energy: 163 kWh
